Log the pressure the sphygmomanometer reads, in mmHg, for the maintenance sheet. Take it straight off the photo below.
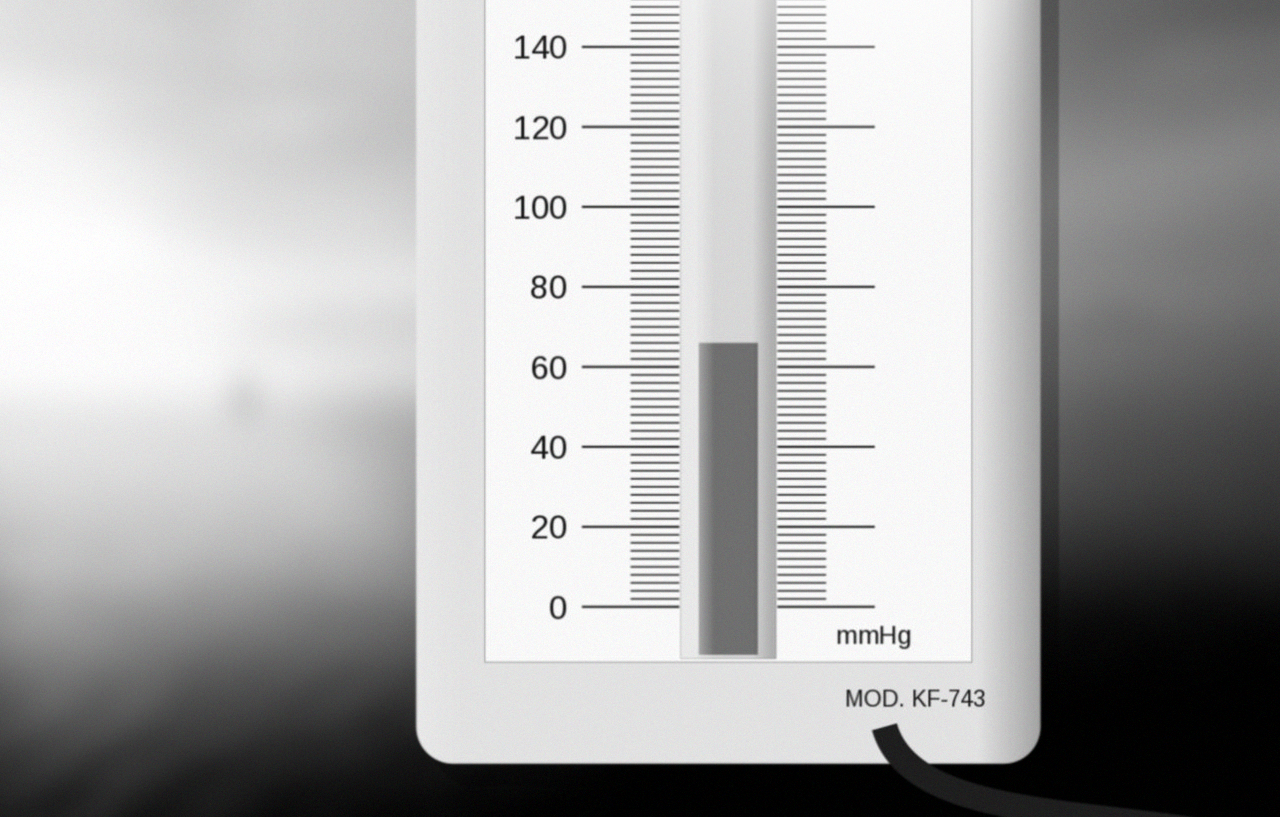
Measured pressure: 66 mmHg
